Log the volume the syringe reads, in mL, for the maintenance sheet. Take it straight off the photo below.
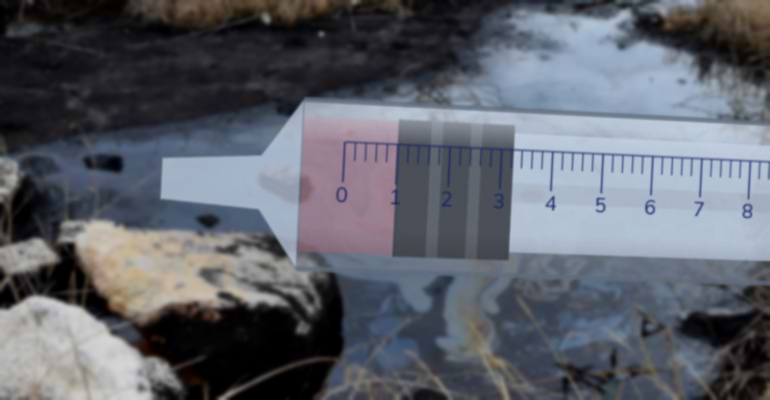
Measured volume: 1 mL
